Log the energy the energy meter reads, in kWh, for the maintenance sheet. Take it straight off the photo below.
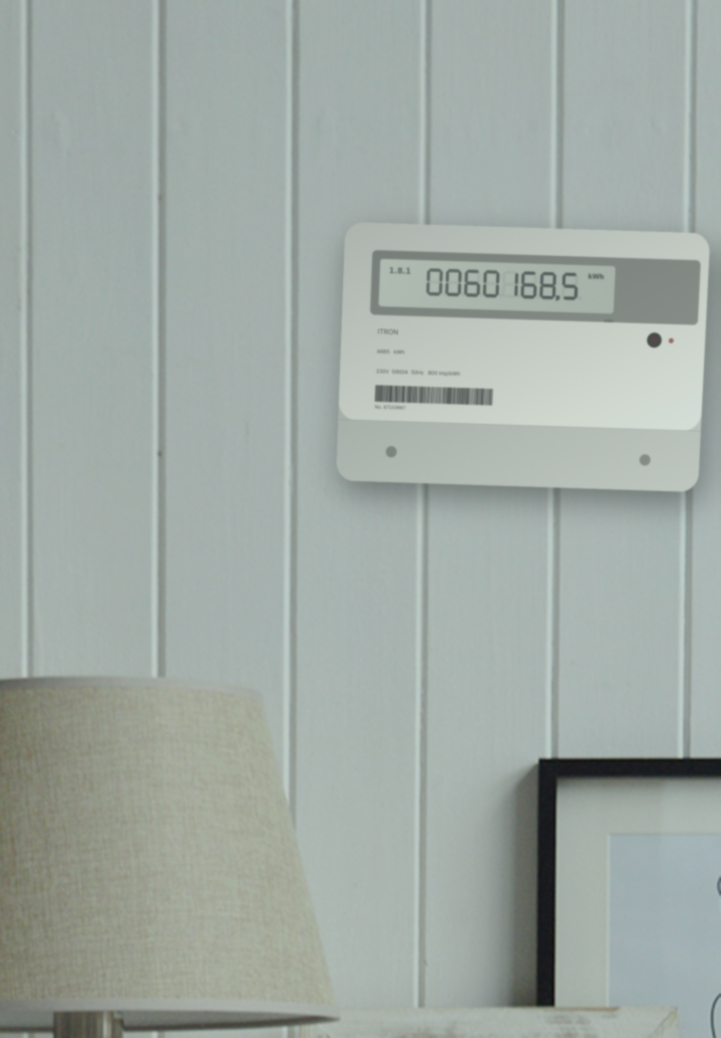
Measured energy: 60168.5 kWh
